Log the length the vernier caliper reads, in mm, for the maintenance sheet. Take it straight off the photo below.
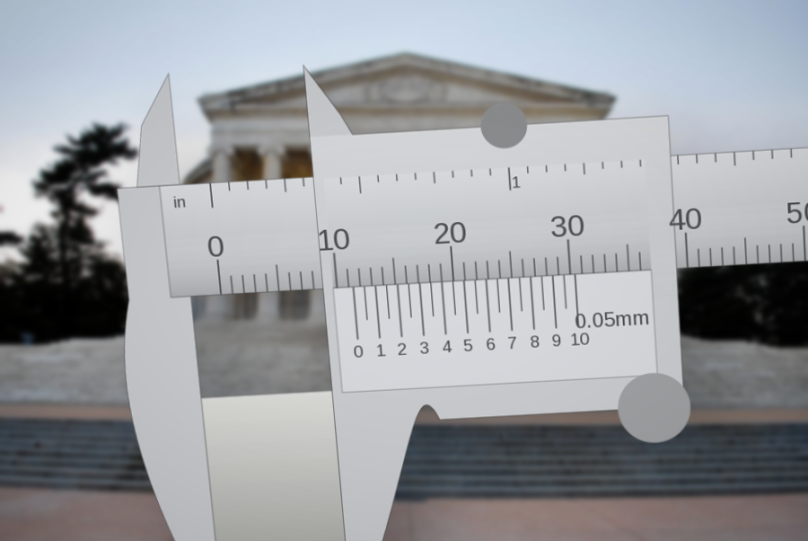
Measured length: 11.4 mm
